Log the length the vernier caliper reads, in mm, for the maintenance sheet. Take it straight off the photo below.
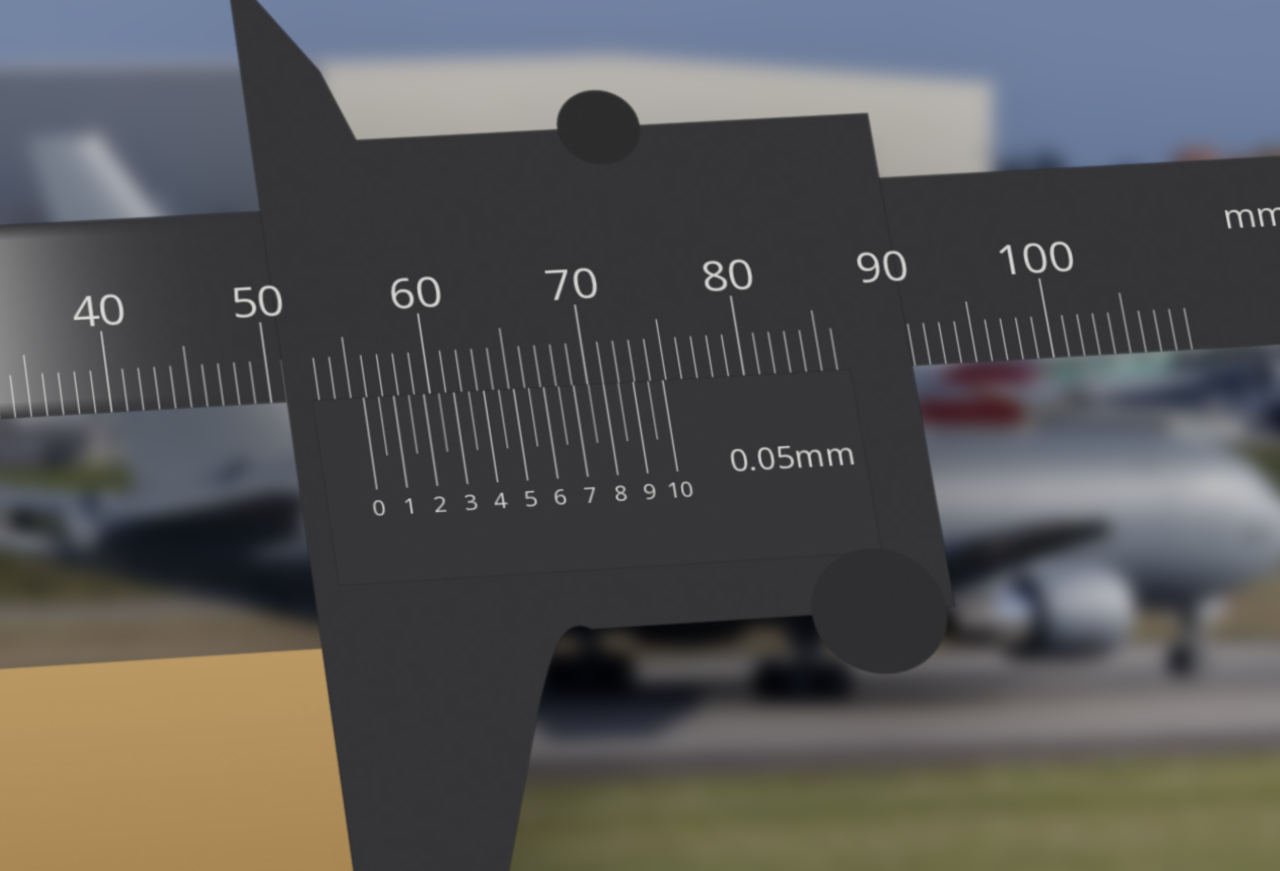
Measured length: 55.8 mm
